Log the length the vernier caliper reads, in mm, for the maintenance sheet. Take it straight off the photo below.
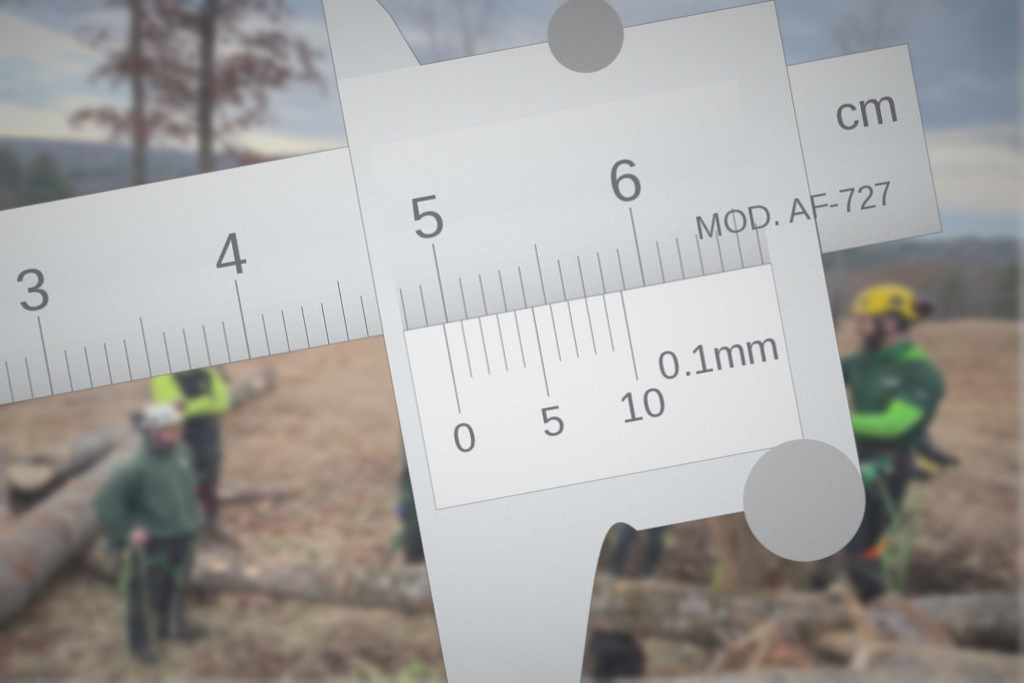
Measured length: 49.8 mm
